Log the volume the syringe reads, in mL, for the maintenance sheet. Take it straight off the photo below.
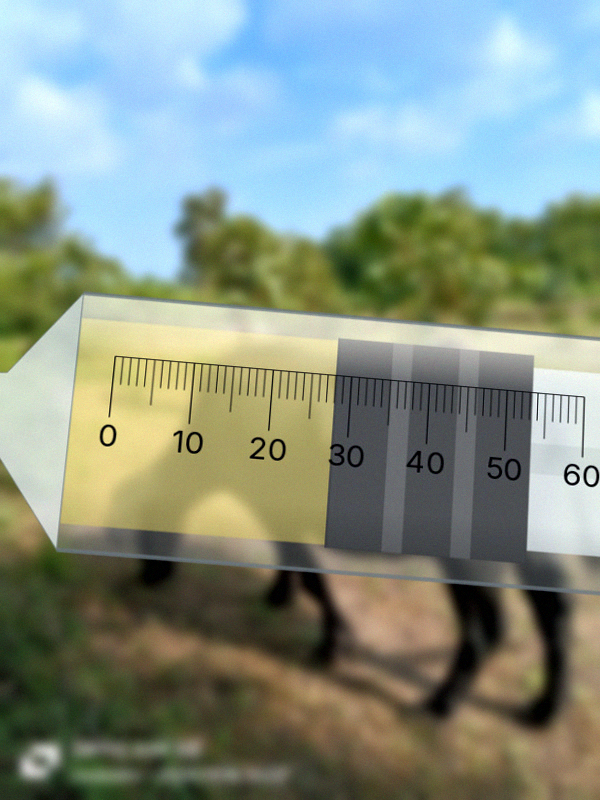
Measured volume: 28 mL
